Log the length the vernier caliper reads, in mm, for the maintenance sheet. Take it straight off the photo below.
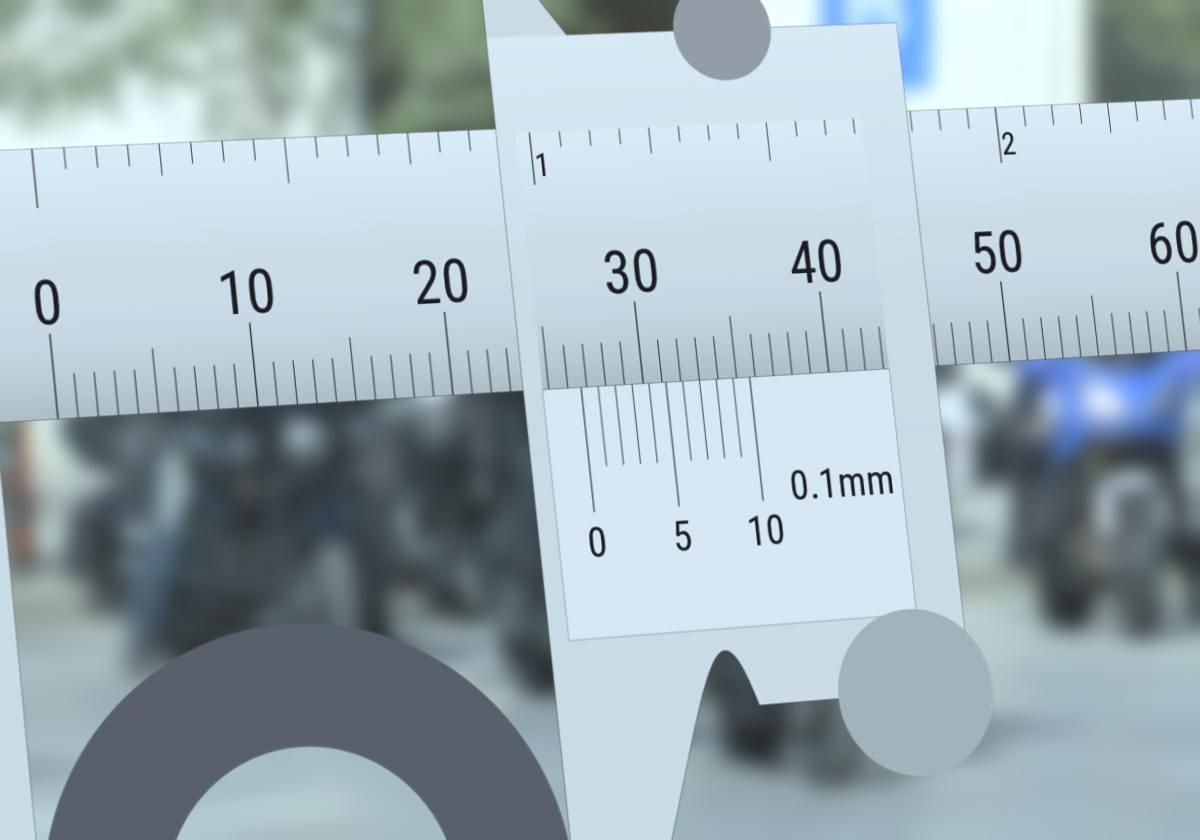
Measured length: 26.7 mm
